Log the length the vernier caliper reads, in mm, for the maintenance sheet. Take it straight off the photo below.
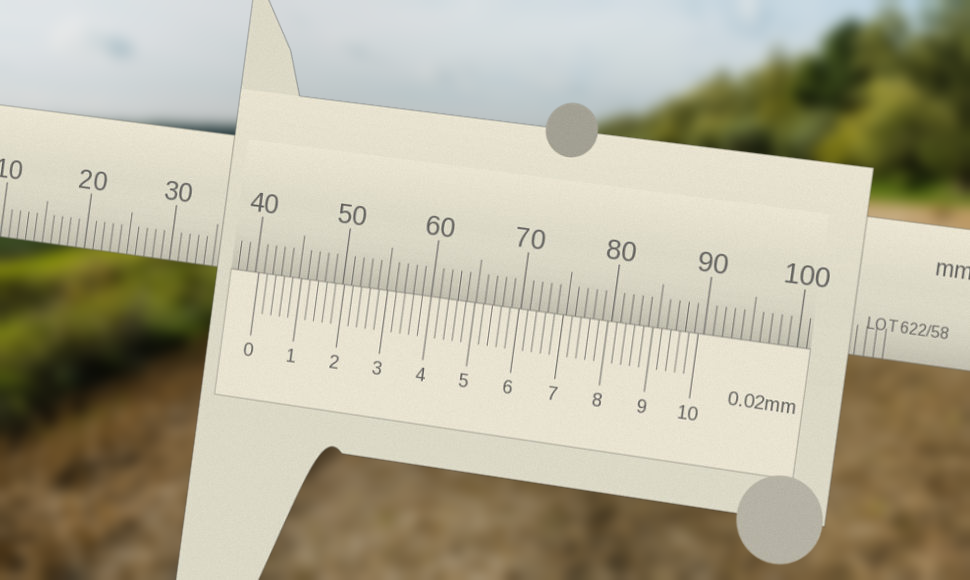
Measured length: 40.4 mm
